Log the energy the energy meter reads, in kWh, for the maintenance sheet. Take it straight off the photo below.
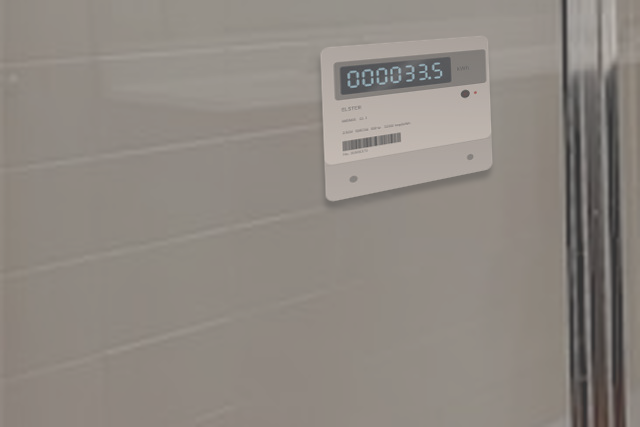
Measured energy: 33.5 kWh
